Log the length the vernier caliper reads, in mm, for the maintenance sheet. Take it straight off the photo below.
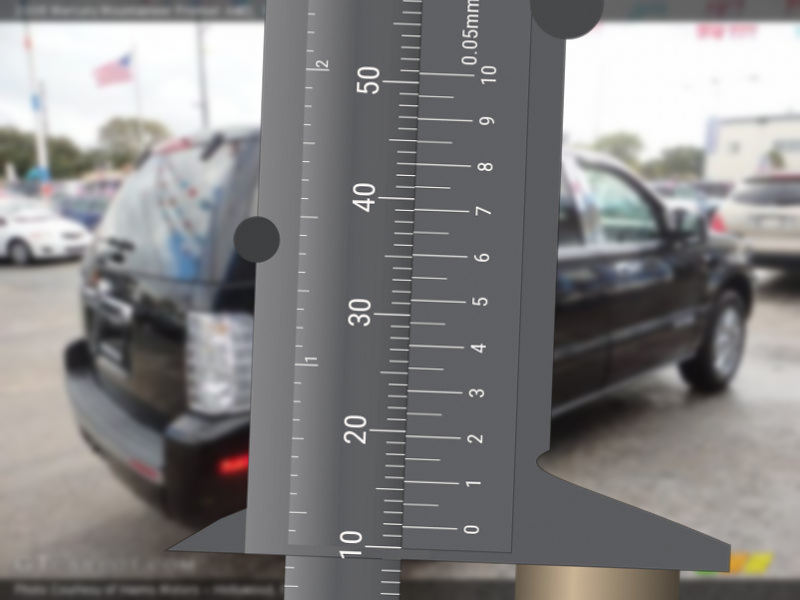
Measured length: 11.8 mm
